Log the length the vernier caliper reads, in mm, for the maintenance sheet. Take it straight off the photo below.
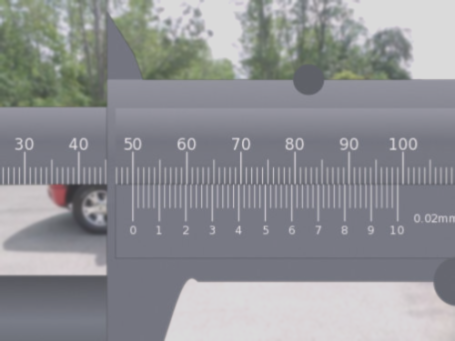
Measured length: 50.0 mm
